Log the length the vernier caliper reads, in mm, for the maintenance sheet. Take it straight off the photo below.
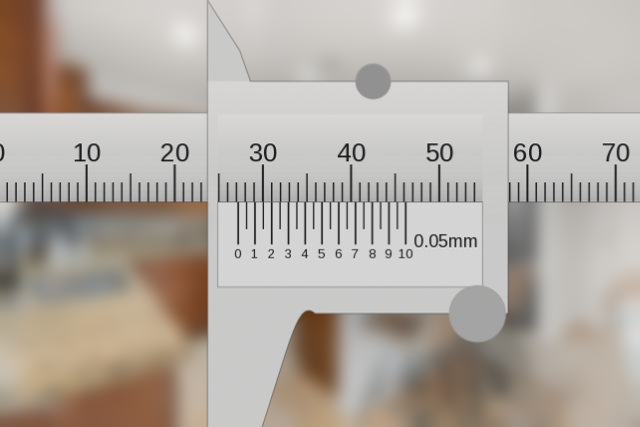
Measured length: 27.2 mm
